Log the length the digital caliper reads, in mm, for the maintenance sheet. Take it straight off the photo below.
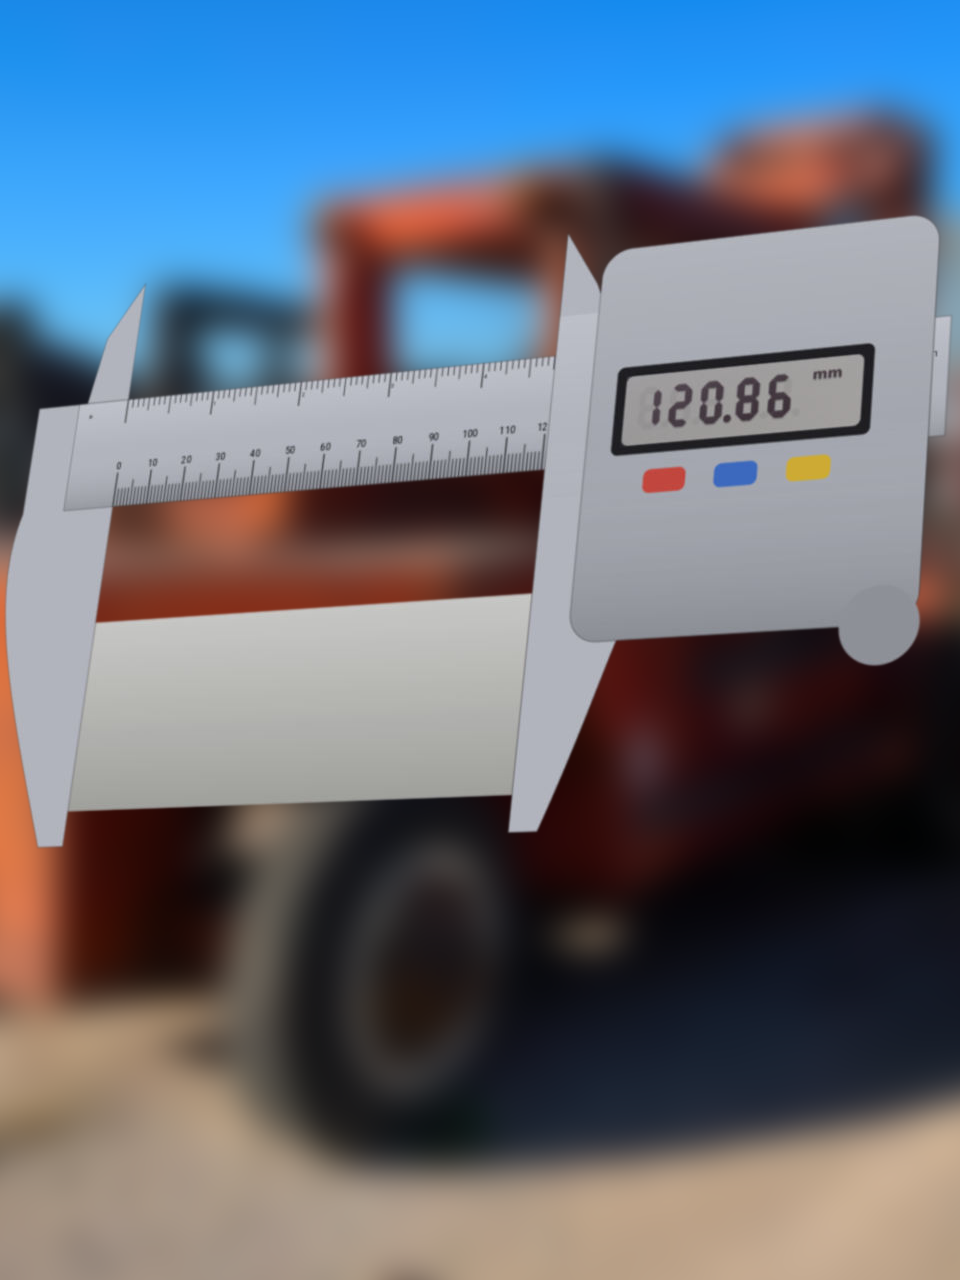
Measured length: 120.86 mm
